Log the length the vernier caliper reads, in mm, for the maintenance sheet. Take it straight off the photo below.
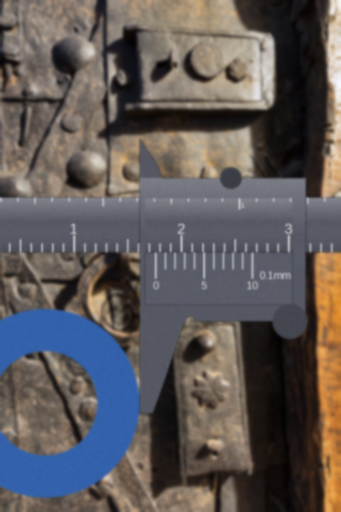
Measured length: 17.6 mm
